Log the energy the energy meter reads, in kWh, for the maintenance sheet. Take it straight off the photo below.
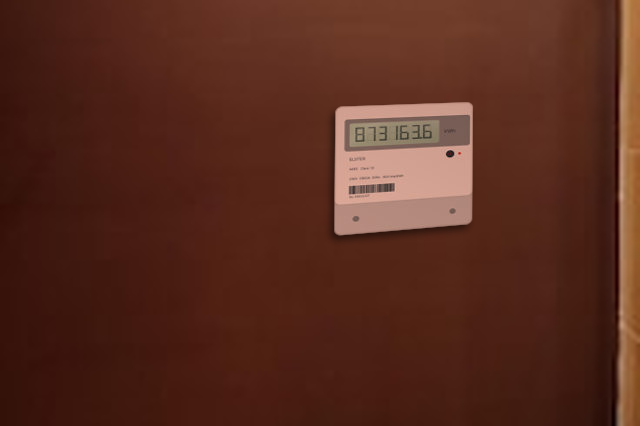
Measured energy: 873163.6 kWh
